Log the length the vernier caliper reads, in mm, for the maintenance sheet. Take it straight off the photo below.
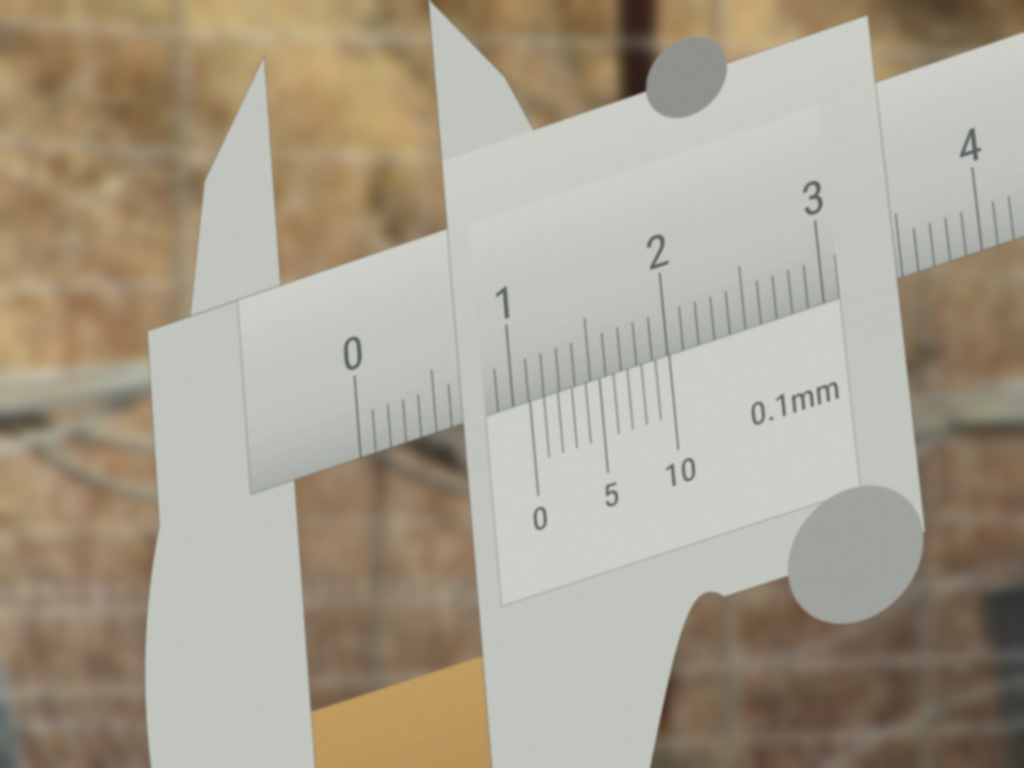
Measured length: 11.1 mm
